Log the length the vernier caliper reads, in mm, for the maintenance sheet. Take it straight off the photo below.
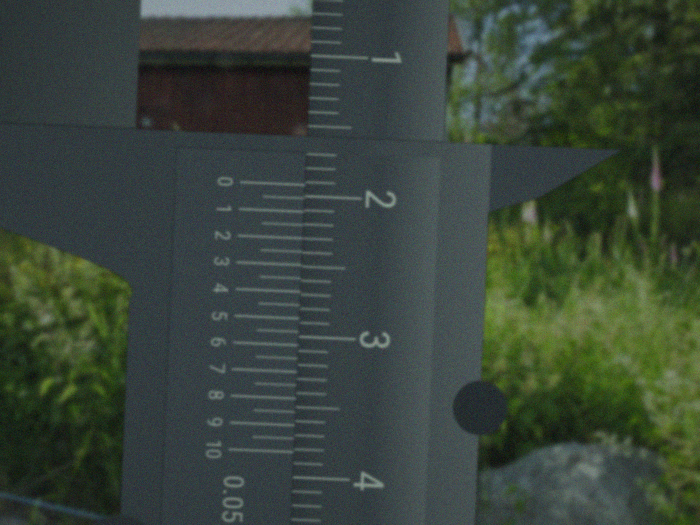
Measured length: 19.2 mm
